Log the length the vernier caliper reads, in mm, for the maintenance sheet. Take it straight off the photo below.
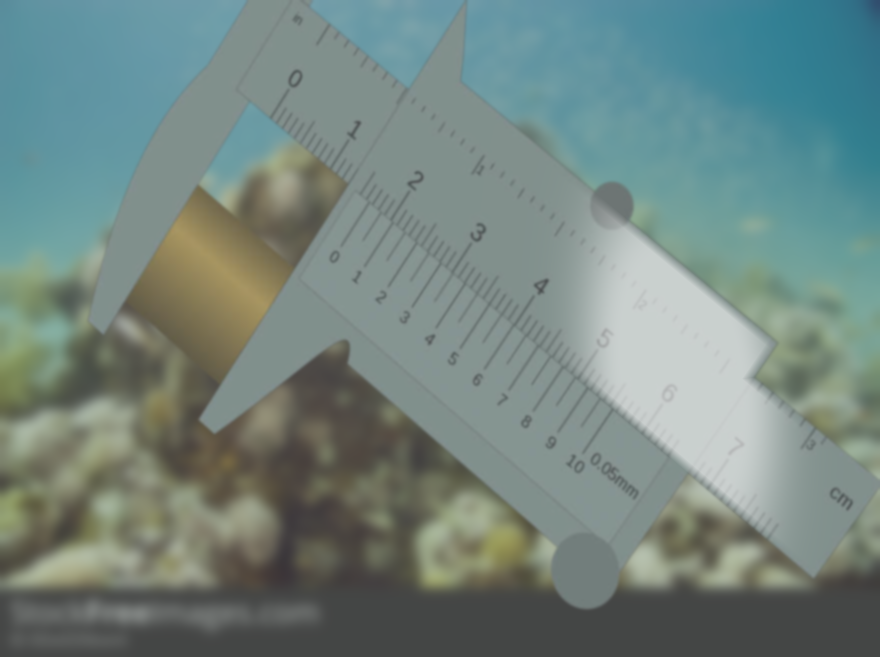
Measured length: 16.5 mm
